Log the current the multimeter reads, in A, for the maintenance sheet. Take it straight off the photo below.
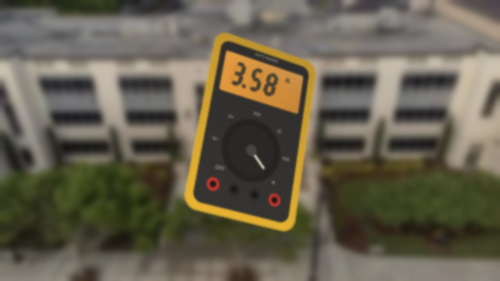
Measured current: 3.58 A
